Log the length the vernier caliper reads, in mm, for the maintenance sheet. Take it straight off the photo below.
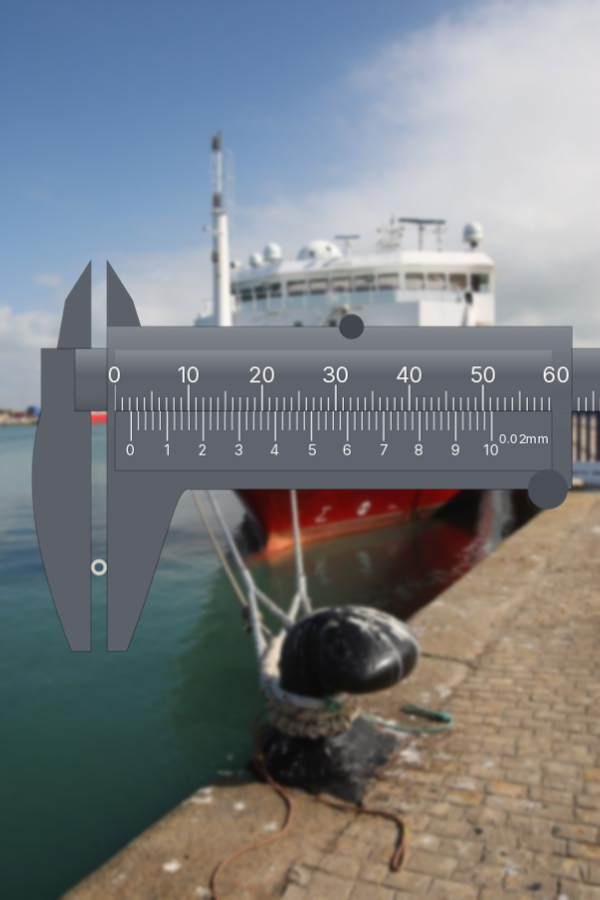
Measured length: 2.2 mm
